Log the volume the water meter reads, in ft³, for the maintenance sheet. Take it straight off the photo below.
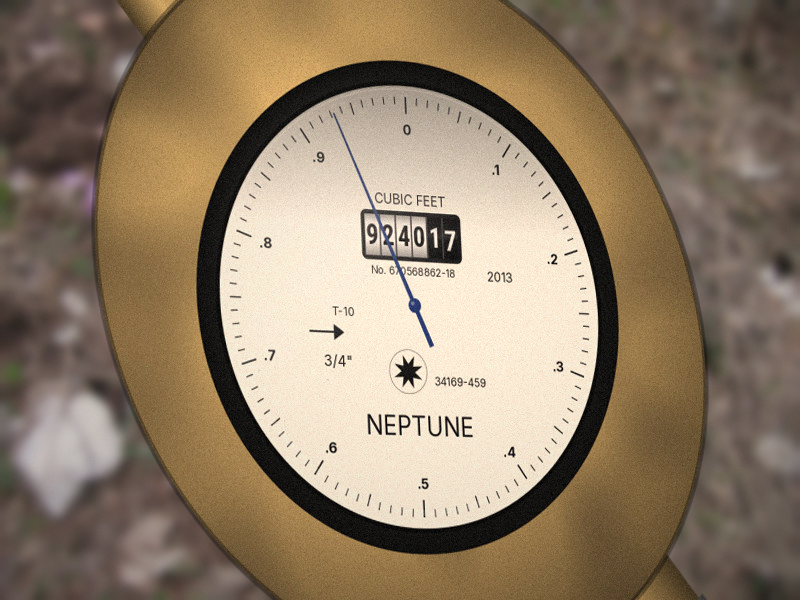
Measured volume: 924016.93 ft³
